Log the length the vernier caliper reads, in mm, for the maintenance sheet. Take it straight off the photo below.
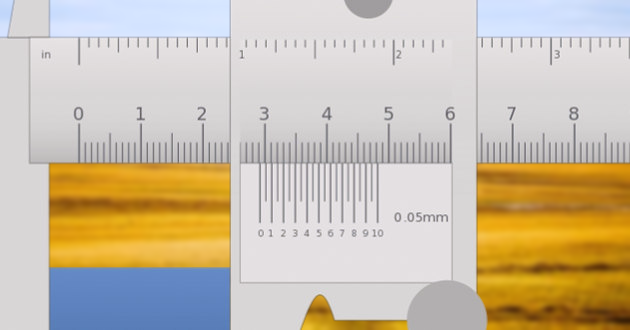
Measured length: 29.2 mm
